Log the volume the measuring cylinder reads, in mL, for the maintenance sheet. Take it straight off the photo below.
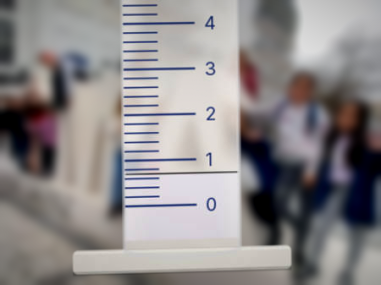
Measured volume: 0.7 mL
